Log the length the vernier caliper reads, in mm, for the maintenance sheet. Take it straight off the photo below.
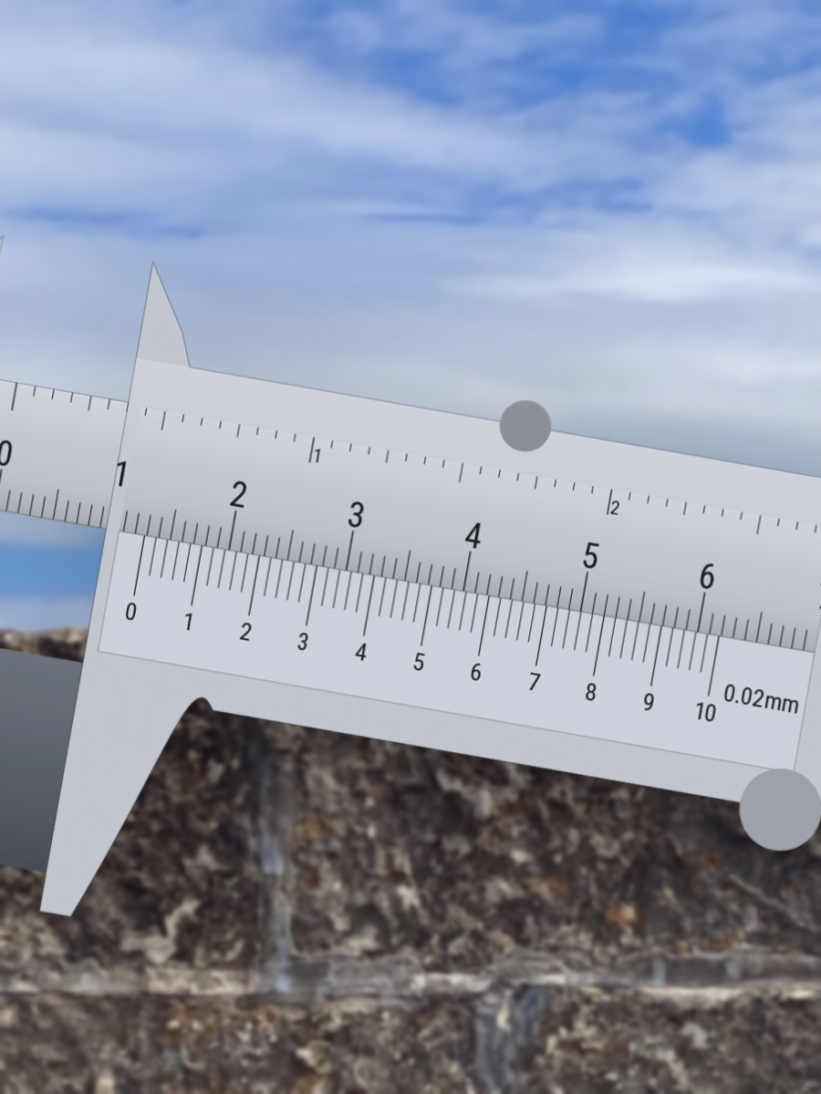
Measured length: 12.8 mm
